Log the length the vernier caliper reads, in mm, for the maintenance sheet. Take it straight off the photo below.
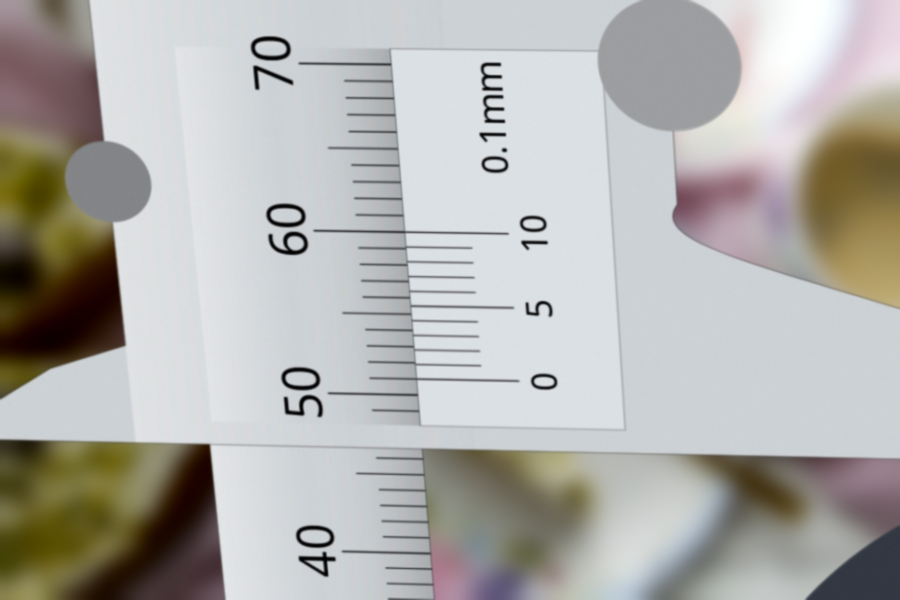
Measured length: 51.0 mm
